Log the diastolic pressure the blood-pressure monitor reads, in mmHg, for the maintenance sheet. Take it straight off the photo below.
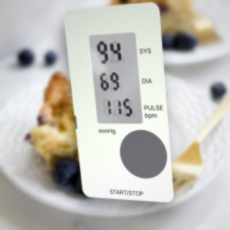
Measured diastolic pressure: 69 mmHg
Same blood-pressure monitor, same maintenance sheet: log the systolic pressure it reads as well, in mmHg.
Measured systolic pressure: 94 mmHg
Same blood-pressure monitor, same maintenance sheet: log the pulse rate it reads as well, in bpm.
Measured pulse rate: 115 bpm
